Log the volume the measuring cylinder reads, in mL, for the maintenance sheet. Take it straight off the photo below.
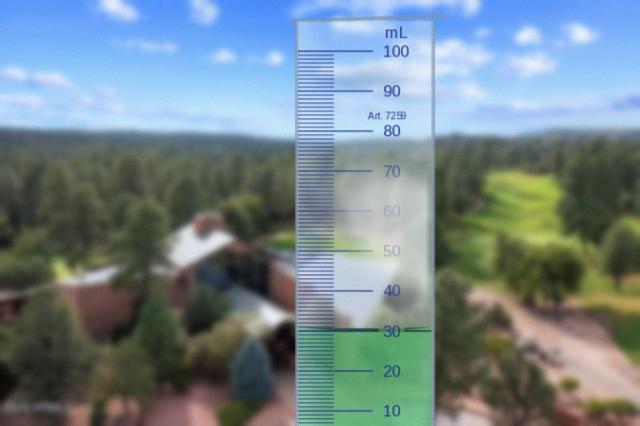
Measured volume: 30 mL
